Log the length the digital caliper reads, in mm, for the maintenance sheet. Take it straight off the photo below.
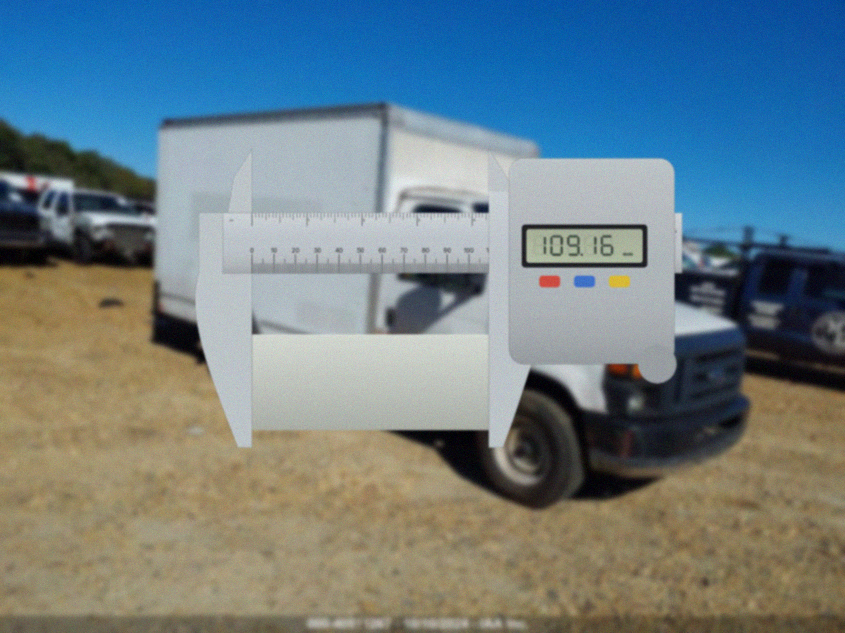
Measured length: 109.16 mm
